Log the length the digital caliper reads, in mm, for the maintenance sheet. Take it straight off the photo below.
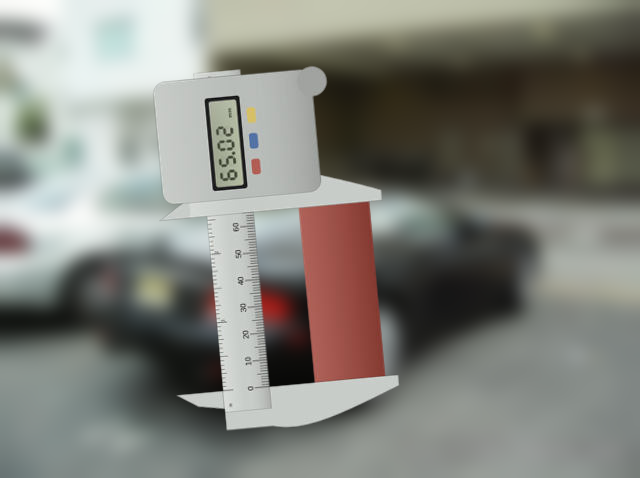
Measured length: 65.02 mm
